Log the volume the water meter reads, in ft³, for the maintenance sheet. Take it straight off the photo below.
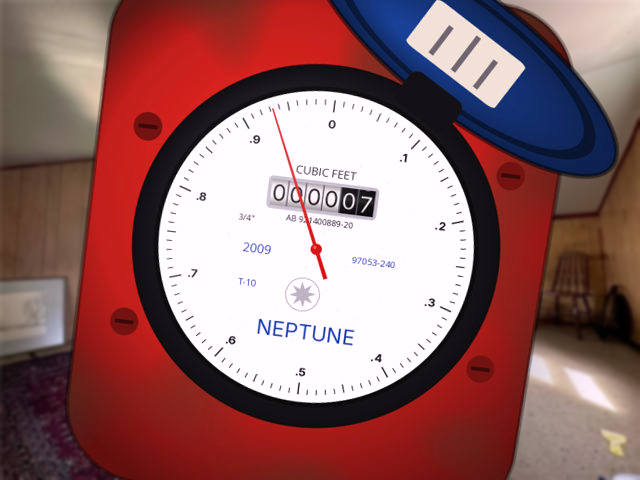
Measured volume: 6.93 ft³
